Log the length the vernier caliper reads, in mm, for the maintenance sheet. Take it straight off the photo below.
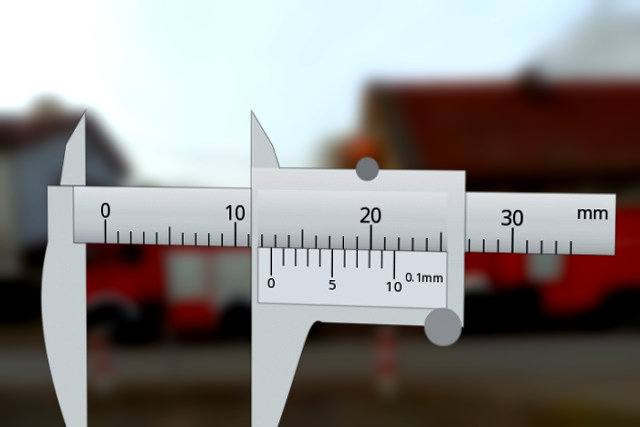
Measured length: 12.7 mm
